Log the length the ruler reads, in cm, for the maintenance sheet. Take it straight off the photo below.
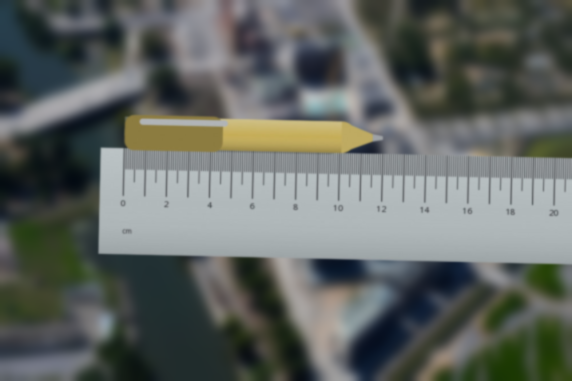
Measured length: 12 cm
